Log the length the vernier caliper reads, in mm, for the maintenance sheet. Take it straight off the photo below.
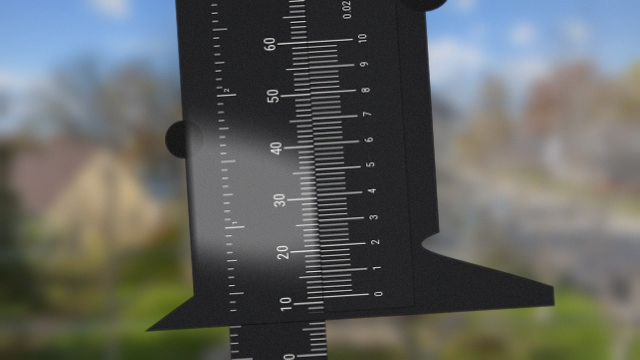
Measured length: 11.0 mm
